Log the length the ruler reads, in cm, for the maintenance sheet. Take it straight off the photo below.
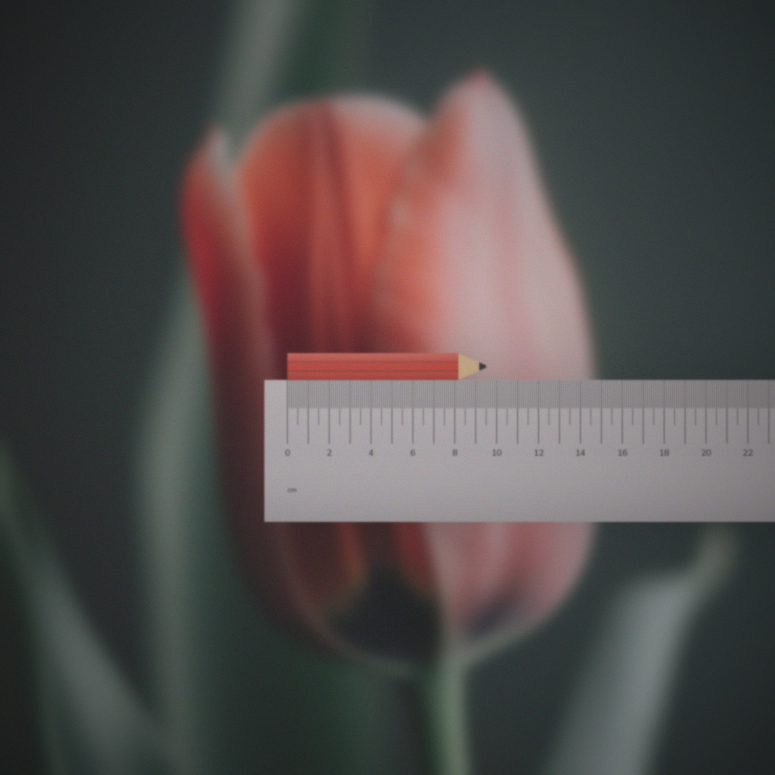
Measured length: 9.5 cm
